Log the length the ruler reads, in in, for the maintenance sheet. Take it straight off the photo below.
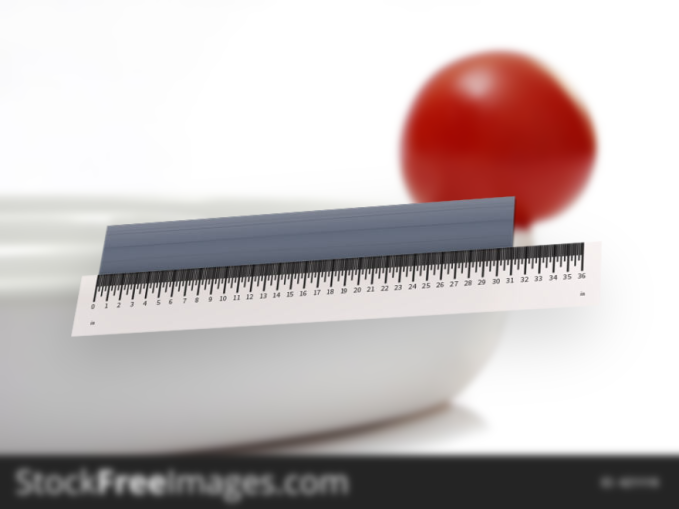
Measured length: 31 in
